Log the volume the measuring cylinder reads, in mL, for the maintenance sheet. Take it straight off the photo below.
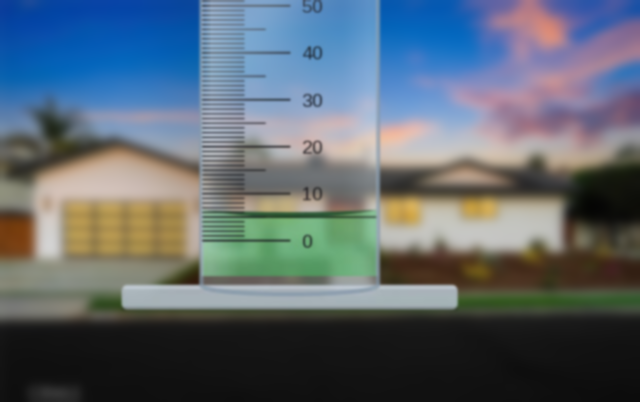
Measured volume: 5 mL
